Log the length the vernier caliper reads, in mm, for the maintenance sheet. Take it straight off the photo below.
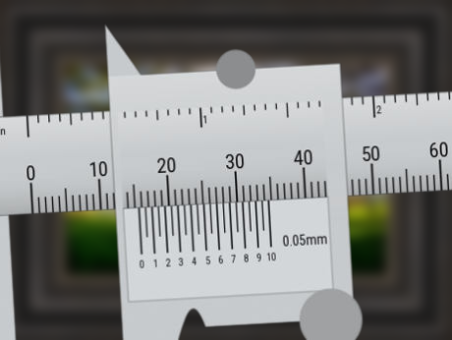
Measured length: 15.6 mm
